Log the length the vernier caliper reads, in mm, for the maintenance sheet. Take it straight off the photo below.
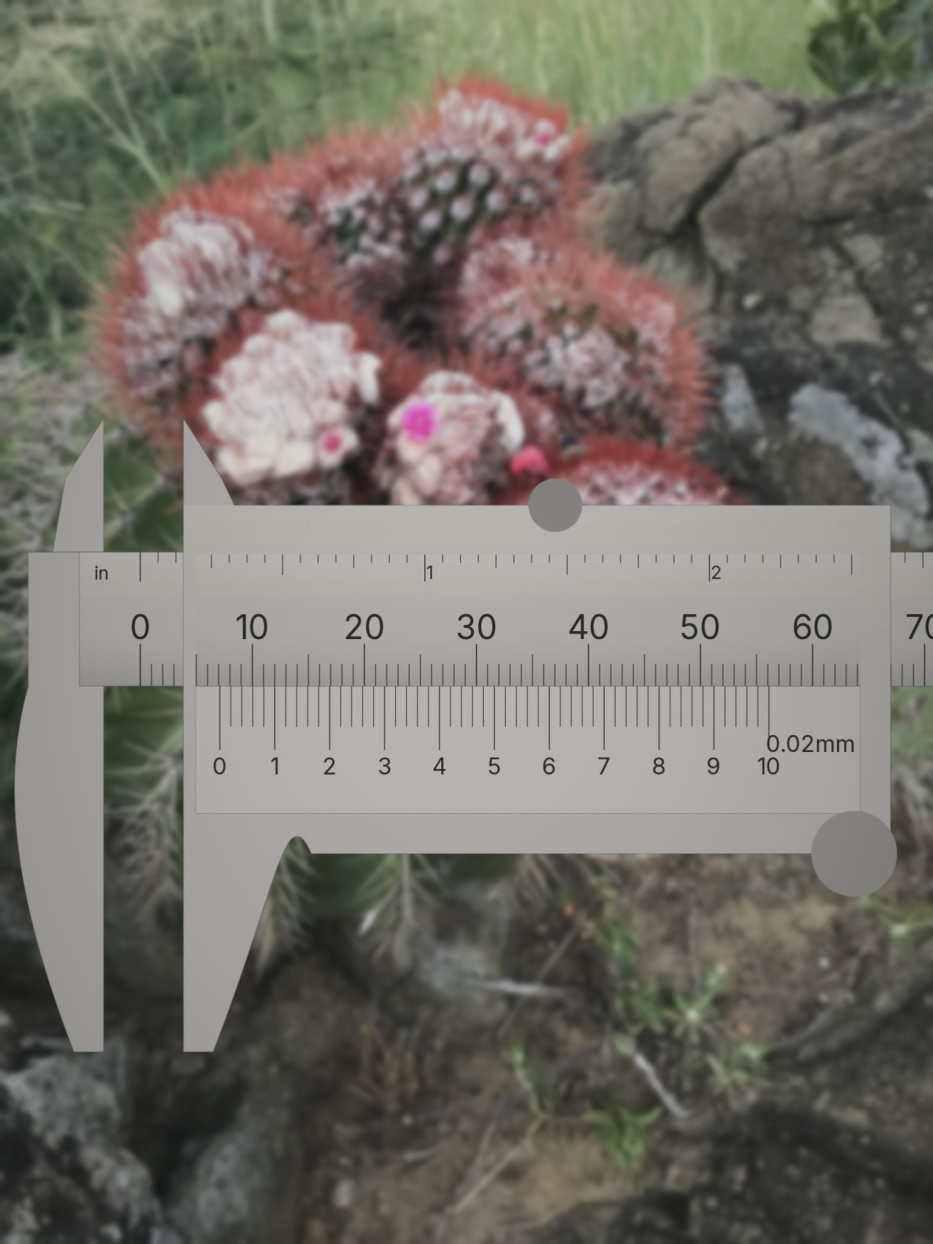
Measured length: 7.1 mm
